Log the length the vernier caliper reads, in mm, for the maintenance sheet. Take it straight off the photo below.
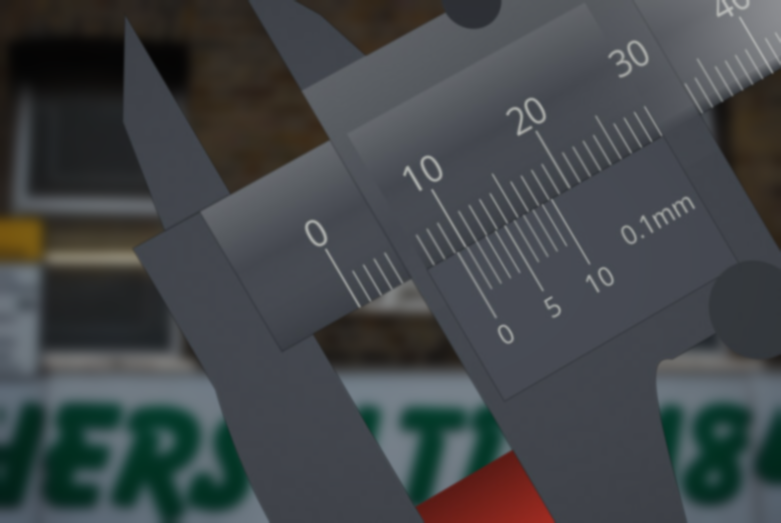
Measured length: 9.2 mm
